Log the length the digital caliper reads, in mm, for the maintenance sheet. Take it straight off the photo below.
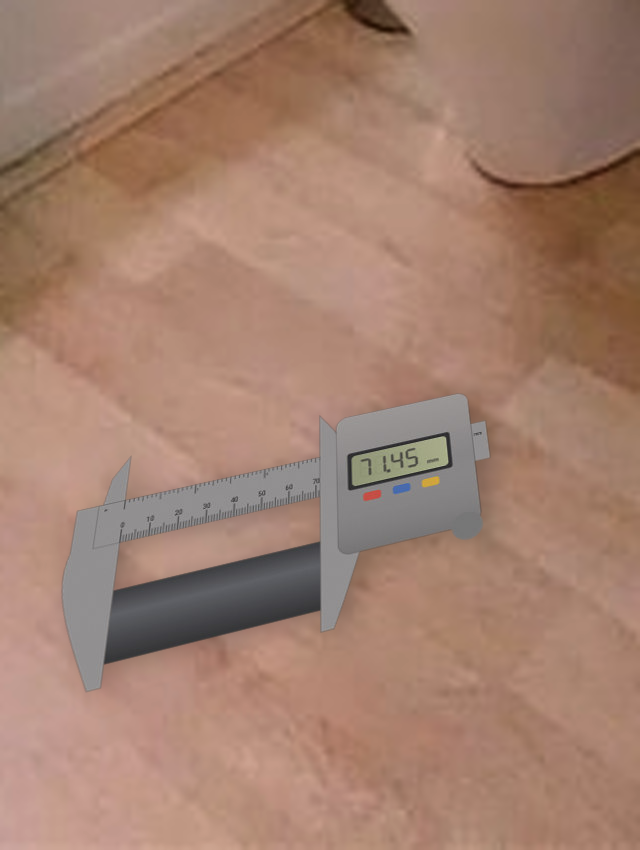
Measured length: 71.45 mm
